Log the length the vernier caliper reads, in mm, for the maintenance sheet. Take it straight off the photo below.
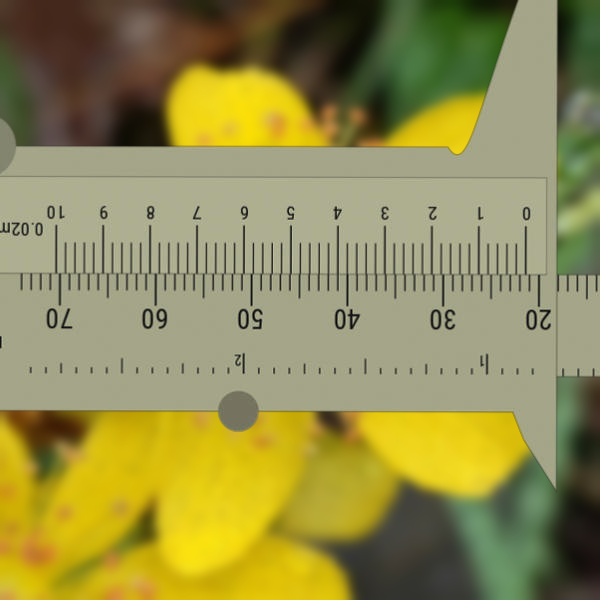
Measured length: 21.4 mm
